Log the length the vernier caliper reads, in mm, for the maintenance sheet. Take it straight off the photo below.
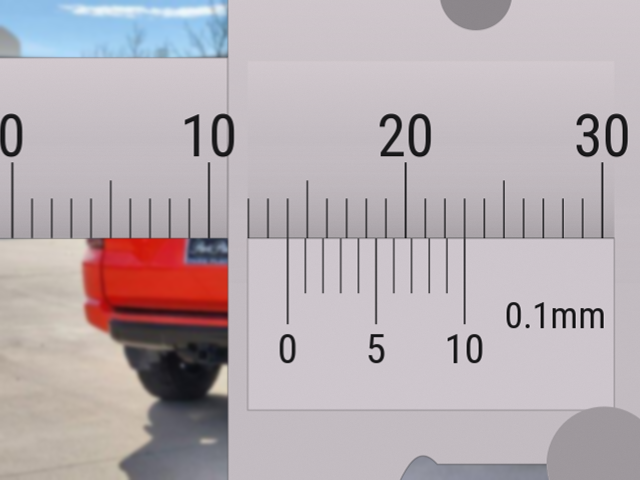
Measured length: 14.0 mm
